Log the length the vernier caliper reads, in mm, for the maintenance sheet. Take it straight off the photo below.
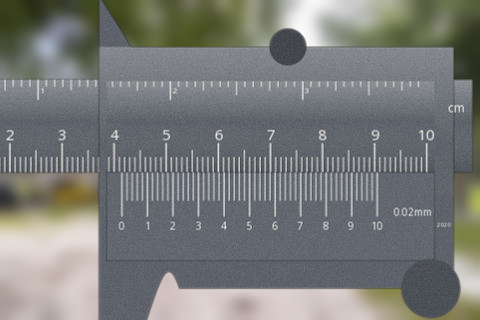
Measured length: 41.5 mm
